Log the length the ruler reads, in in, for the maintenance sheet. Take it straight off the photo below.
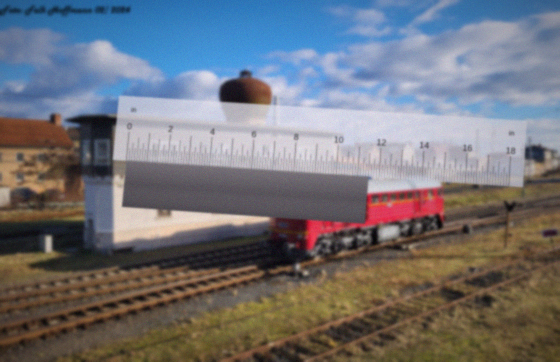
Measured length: 11.5 in
